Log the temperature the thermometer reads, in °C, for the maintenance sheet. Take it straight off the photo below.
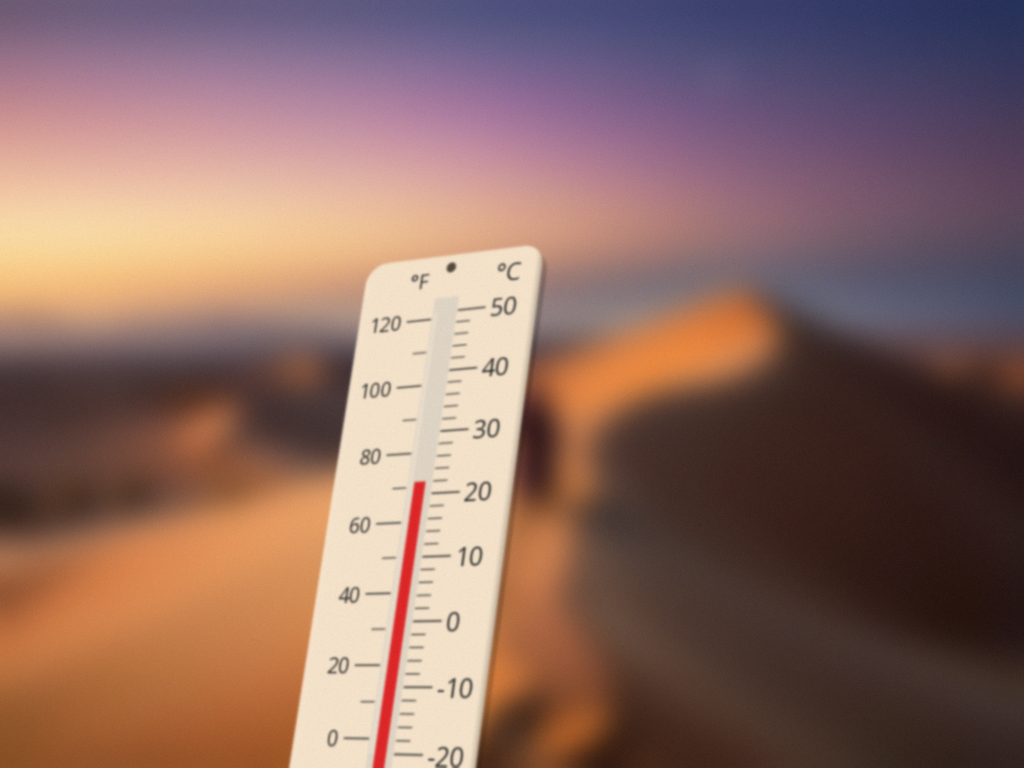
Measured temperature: 22 °C
